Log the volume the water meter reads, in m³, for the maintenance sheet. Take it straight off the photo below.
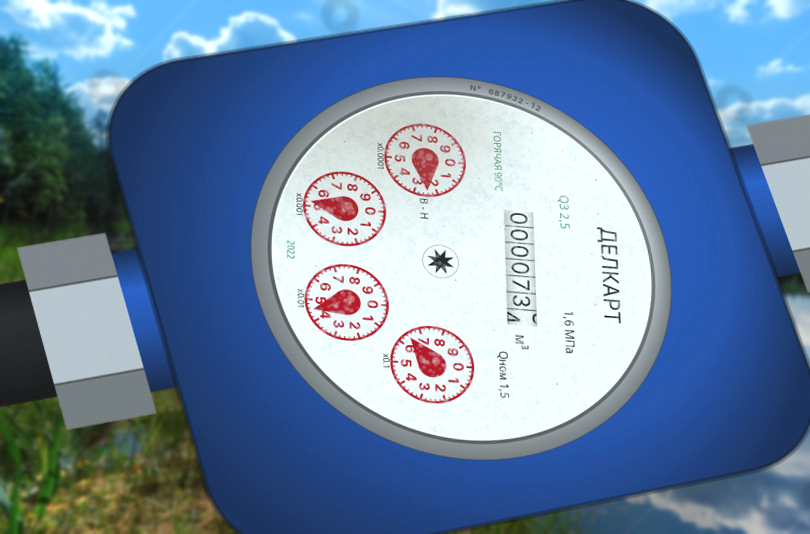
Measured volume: 733.6452 m³
